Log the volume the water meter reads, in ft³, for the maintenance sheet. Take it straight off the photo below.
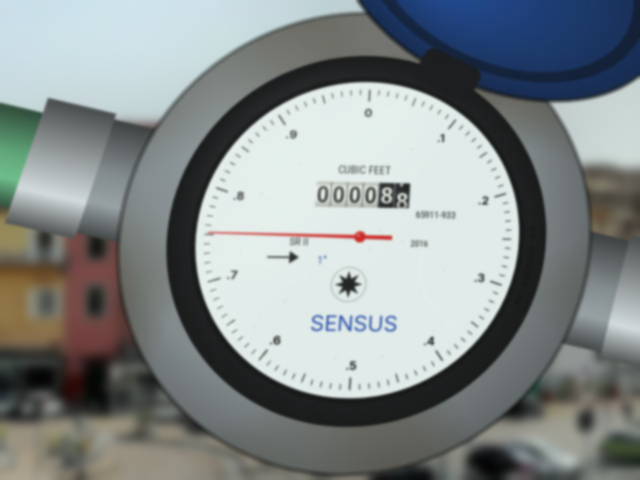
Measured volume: 87.75 ft³
